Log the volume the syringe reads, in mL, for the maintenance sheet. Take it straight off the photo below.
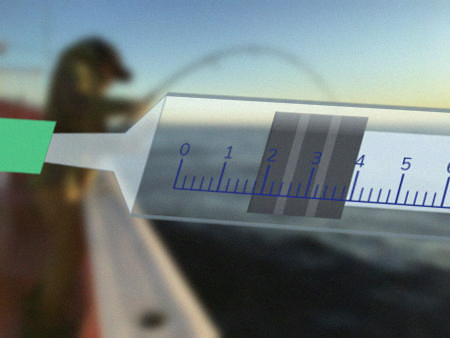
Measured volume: 1.8 mL
